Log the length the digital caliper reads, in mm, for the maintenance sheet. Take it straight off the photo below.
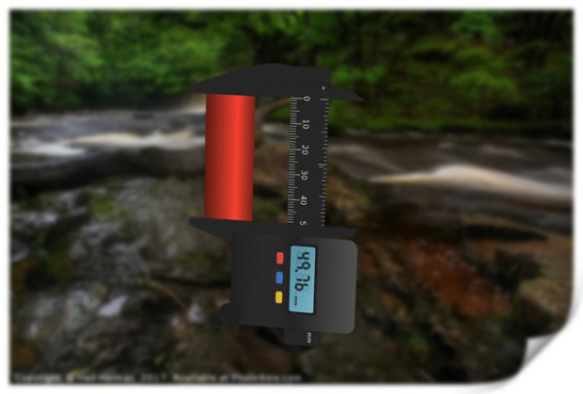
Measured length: 49.76 mm
